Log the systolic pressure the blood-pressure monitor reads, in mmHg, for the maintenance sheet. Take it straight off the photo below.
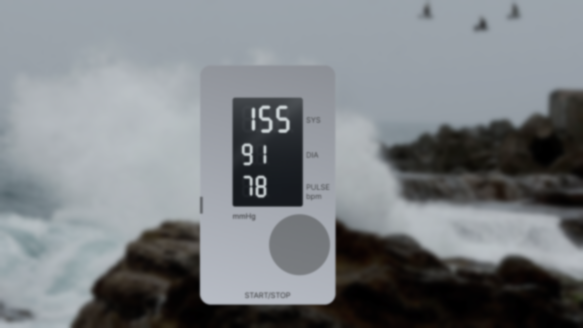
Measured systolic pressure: 155 mmHg
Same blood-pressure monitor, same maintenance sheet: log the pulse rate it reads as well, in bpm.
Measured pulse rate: 78 bpm
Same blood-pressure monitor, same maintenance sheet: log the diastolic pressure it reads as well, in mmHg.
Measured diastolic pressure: 91 mmHg
